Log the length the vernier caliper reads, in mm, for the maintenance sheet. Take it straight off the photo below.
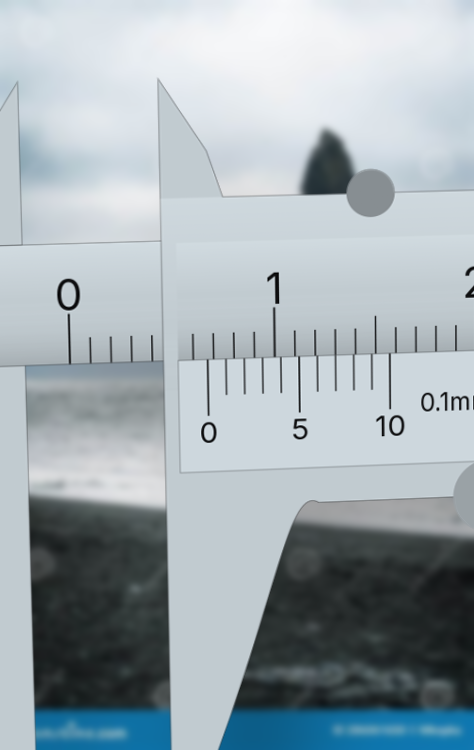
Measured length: 6.7 mm
